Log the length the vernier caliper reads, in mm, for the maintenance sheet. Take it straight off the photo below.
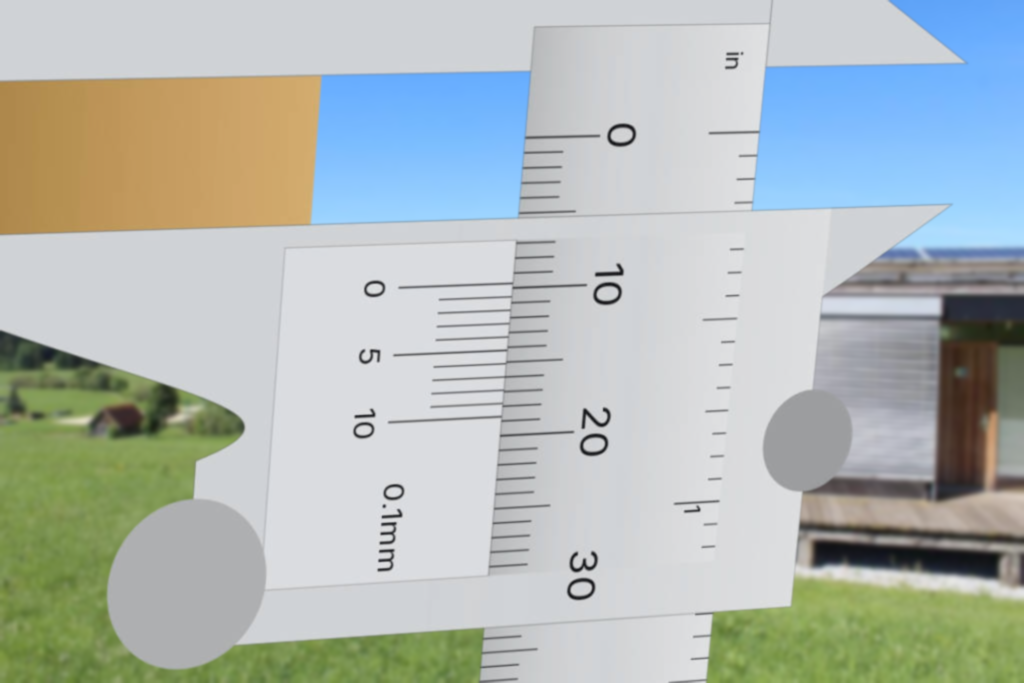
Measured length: 9.7 mm
